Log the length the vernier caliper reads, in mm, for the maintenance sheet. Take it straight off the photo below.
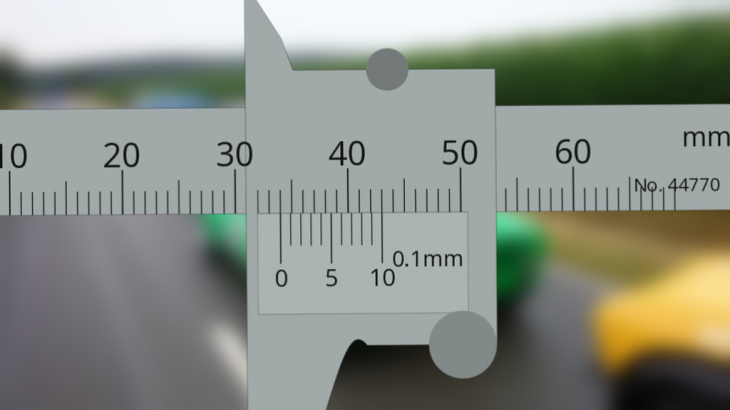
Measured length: 34.0 mm
